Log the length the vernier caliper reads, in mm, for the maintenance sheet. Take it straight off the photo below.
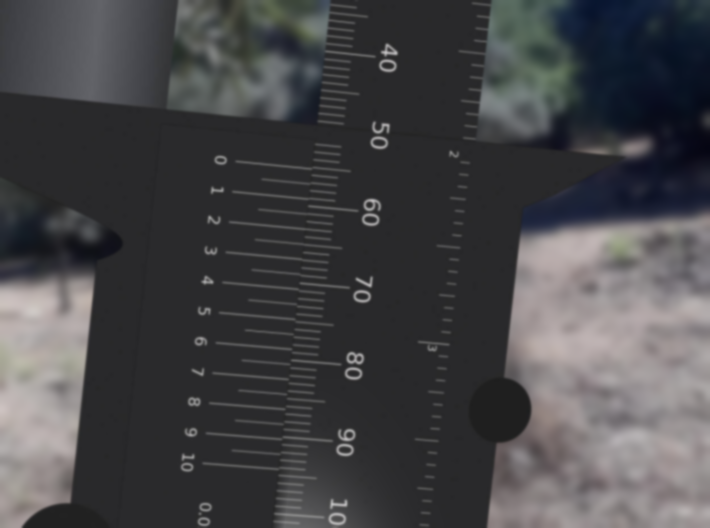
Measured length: 55.2 mm
